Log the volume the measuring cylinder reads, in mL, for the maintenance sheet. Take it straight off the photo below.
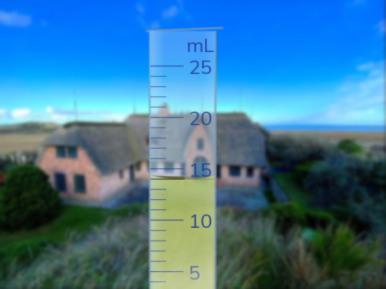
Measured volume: 14 mL
